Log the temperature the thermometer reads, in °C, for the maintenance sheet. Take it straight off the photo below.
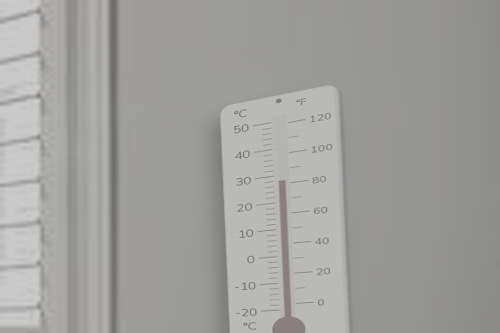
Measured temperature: 28 °C
